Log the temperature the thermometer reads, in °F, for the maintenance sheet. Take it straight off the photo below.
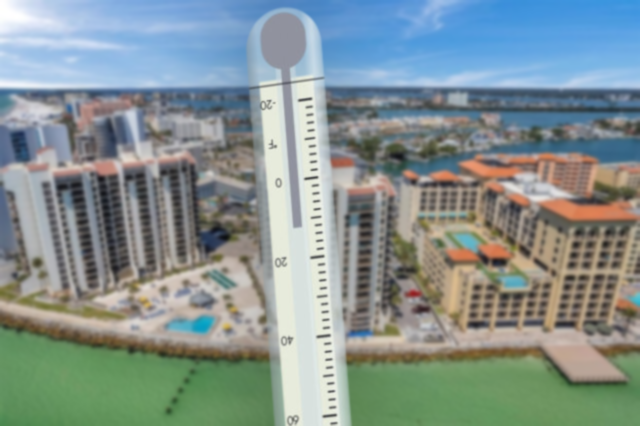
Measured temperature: 12 °F
